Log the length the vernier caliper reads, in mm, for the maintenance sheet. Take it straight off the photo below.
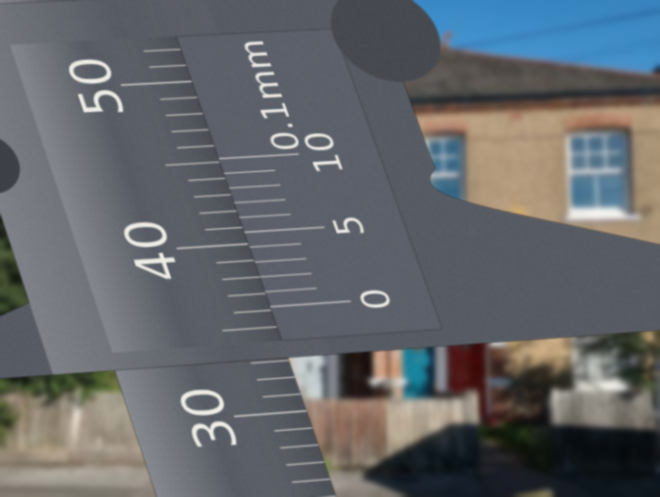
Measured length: 36.2 mm
